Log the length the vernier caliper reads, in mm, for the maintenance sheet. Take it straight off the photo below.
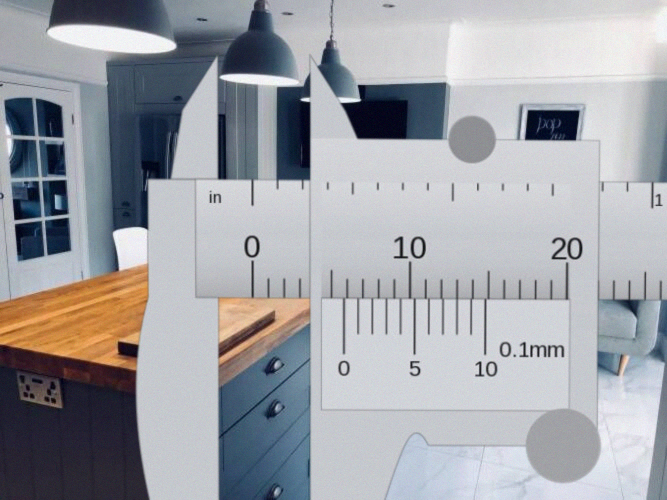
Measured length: 5.8 mm
